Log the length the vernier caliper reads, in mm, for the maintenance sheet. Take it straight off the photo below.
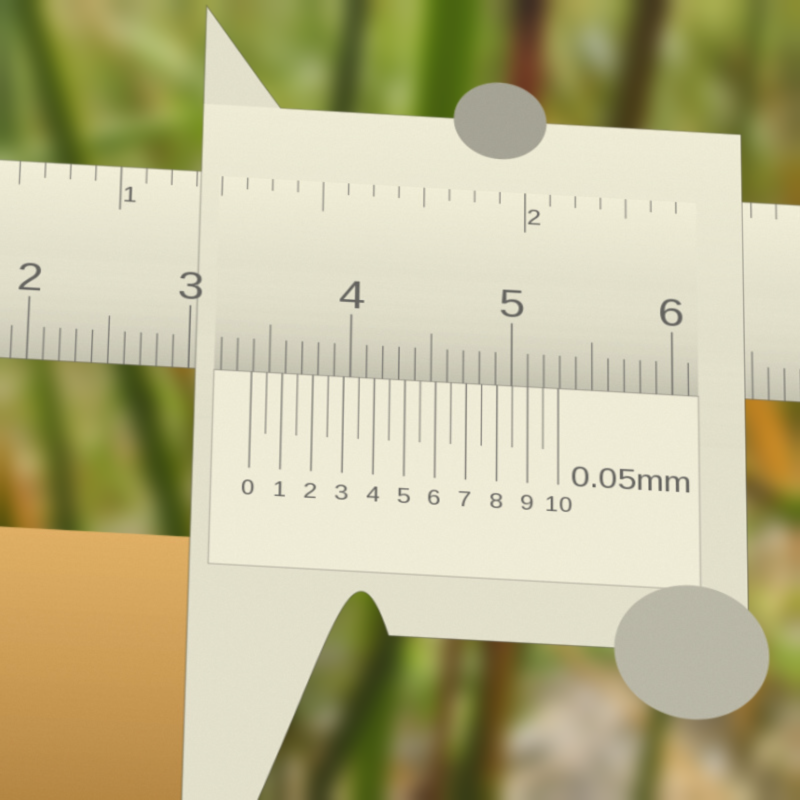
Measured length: 33.9 mm
